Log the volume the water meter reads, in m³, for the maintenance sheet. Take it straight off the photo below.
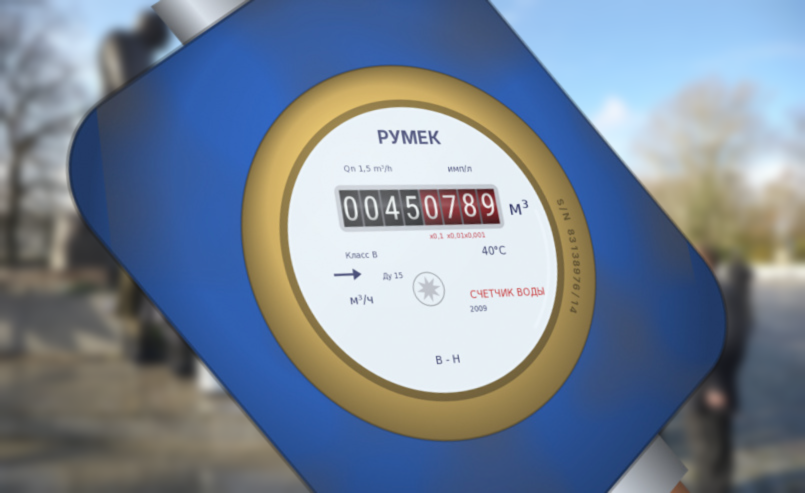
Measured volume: 45.0789 m³
